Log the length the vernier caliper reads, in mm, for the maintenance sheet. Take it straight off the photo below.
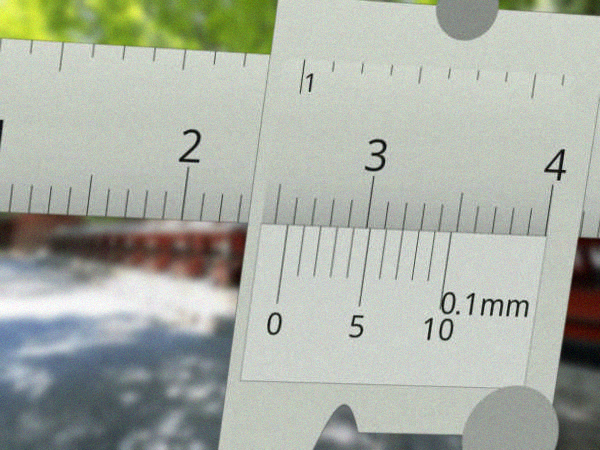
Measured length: 25.7 mm
